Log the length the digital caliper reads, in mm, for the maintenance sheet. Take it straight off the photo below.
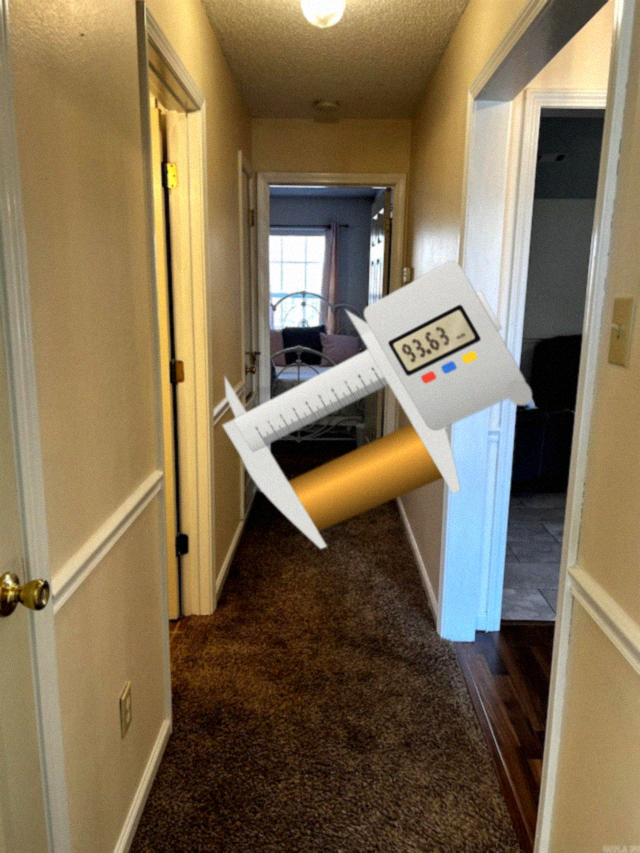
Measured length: 93.63 mm
